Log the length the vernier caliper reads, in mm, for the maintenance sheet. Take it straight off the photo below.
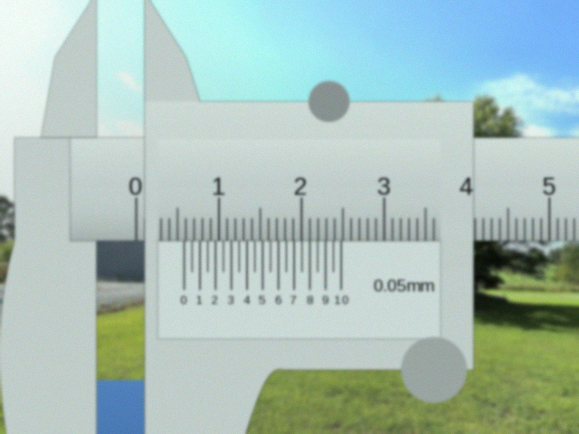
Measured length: 5.8 mm
